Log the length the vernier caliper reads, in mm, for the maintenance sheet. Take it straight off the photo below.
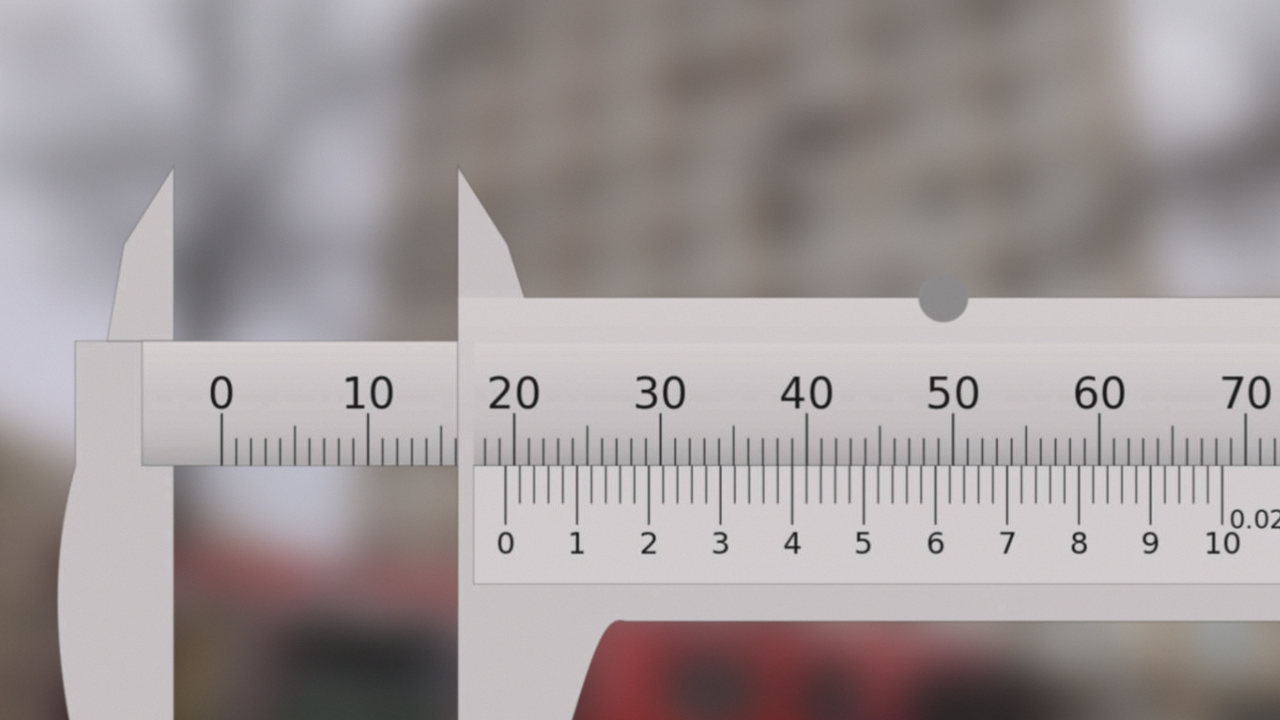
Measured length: 19.4 mm
